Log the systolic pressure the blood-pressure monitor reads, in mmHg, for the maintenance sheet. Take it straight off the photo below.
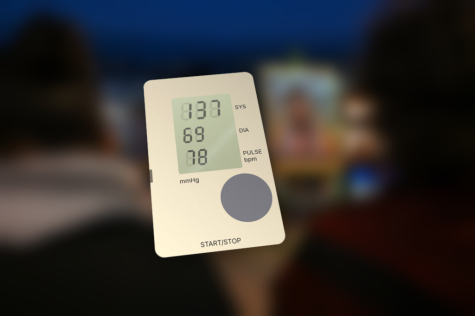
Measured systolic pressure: 137 mmHg
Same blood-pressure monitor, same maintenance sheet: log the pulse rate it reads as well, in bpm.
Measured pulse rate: 78 bpm
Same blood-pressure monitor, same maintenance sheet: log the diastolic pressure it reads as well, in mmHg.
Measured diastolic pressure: 69 mmHg
